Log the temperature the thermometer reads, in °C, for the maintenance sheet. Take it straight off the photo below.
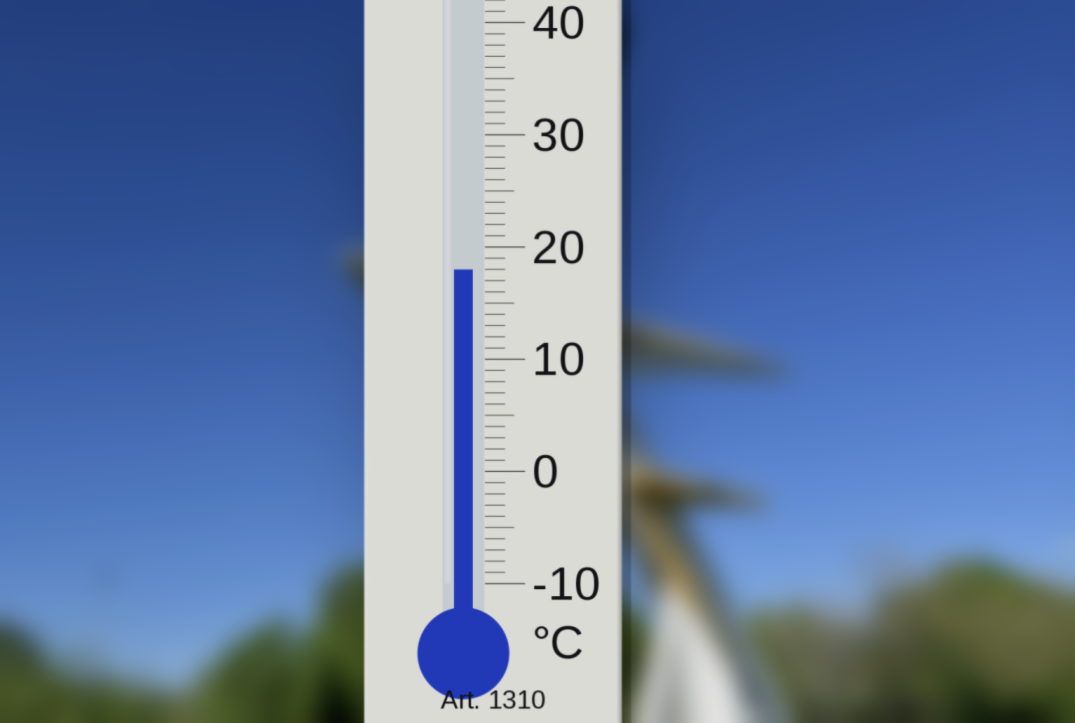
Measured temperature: 18 °C
